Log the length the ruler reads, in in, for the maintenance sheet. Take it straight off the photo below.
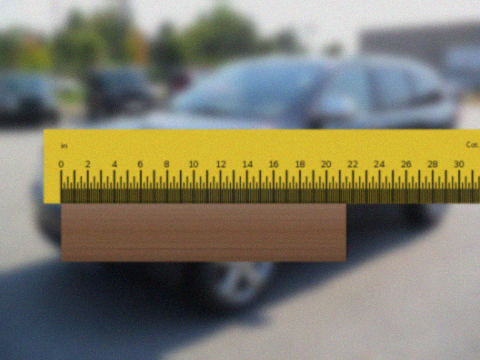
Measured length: 21.5 in
